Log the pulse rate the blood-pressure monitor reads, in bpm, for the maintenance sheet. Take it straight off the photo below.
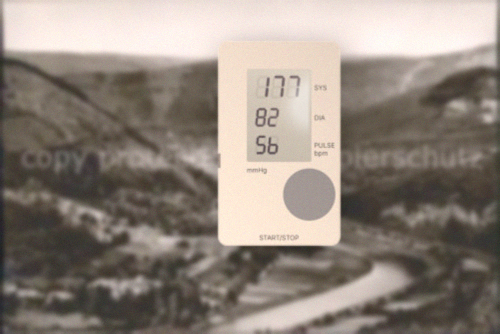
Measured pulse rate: 56 bpm
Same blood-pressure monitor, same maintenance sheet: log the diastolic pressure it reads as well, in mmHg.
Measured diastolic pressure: 82 mmHg
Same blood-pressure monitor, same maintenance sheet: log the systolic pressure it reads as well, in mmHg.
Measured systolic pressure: 177 mmHg
